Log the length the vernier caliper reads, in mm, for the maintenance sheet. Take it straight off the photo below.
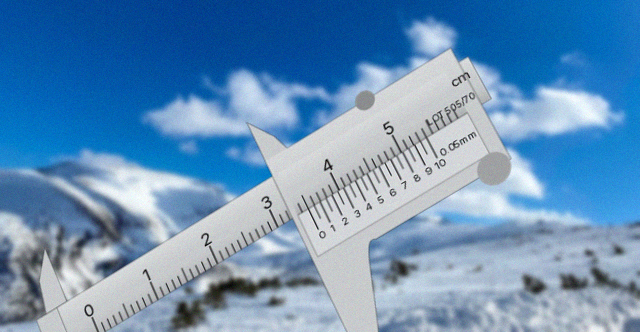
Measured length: 35.0 mm
